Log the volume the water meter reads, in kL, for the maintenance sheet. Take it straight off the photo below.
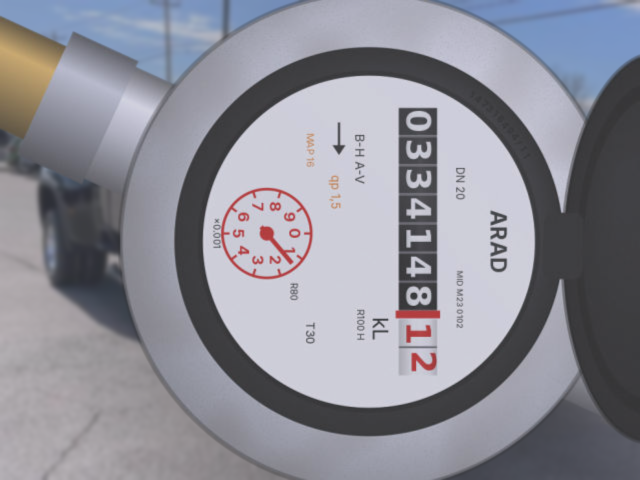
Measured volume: 334148.121 kL
